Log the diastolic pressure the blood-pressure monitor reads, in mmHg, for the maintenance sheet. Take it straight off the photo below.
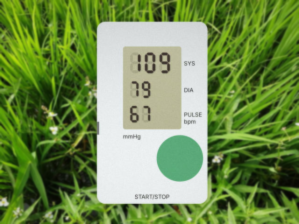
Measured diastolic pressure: 79 mmHg
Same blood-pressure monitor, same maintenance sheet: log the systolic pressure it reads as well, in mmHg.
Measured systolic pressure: 109 mmHg
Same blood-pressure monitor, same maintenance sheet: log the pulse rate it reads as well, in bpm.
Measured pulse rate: 67 bpm
